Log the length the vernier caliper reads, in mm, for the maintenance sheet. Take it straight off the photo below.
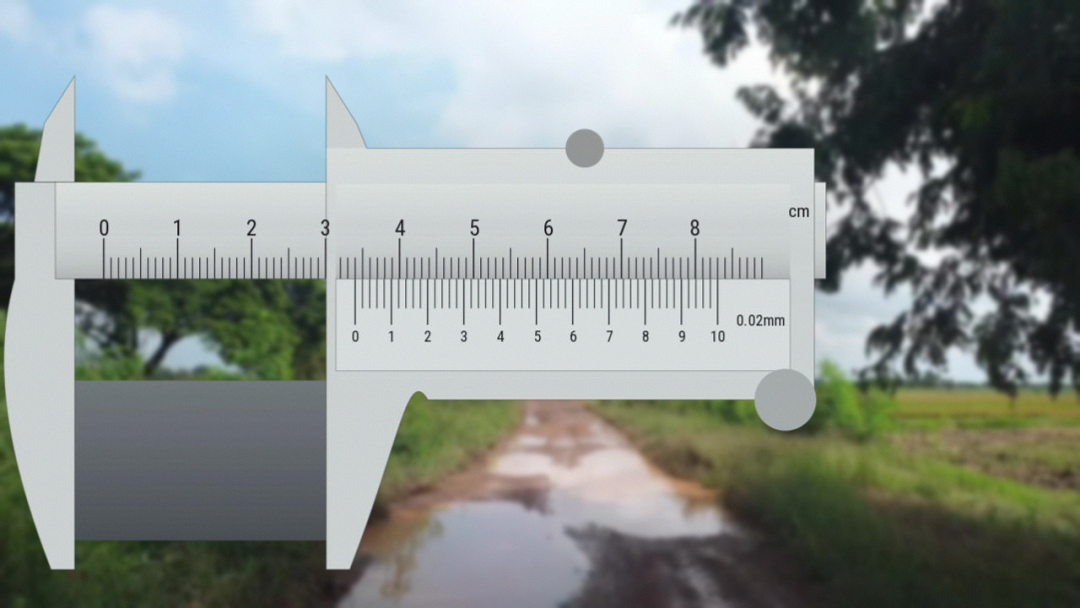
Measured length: 34.0 mm
